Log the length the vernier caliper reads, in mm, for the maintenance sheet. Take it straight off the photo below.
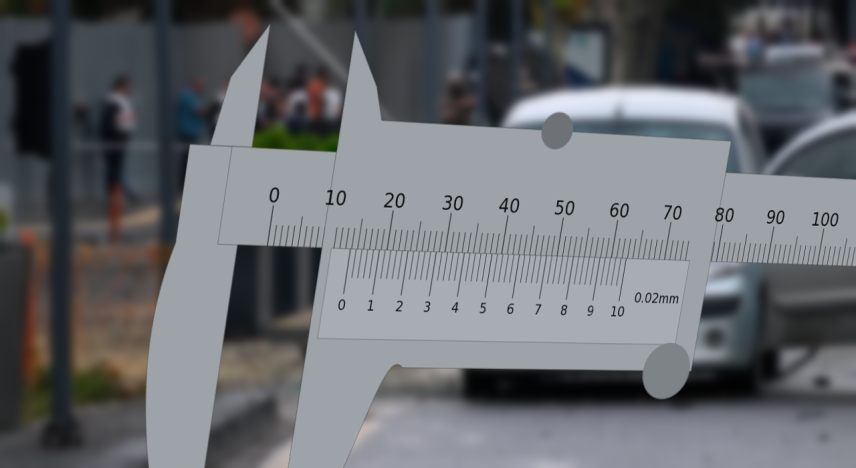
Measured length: 13.8 mm
